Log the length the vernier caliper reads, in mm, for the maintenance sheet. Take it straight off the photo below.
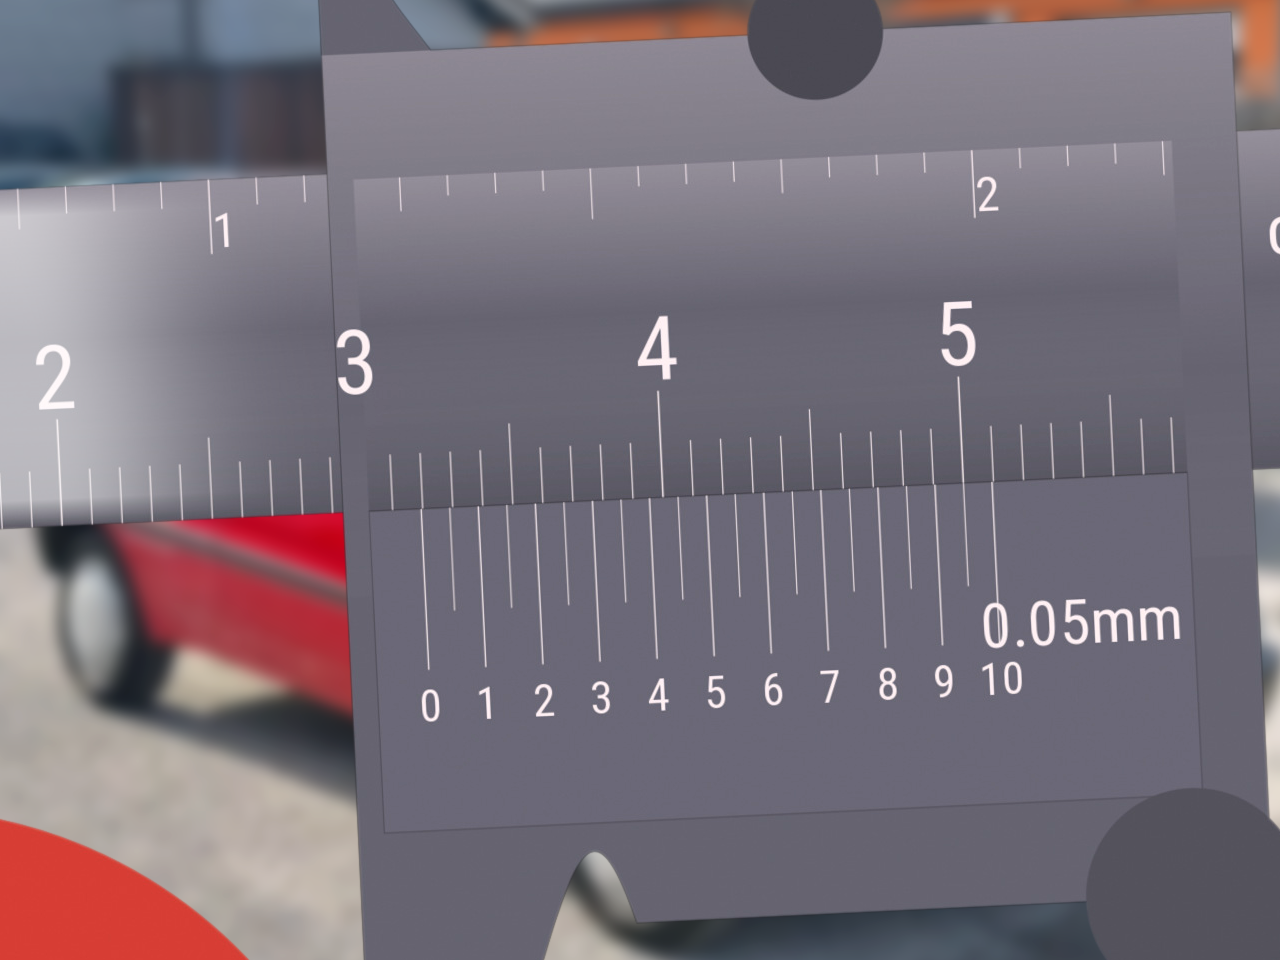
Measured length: 31.95 mm
